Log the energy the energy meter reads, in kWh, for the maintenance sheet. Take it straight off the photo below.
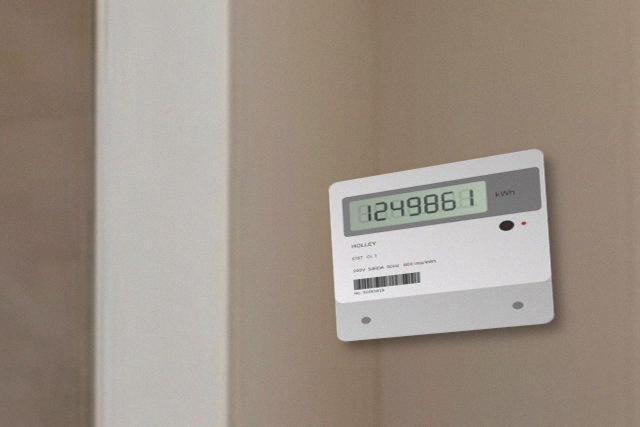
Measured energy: 1249861 kWh
